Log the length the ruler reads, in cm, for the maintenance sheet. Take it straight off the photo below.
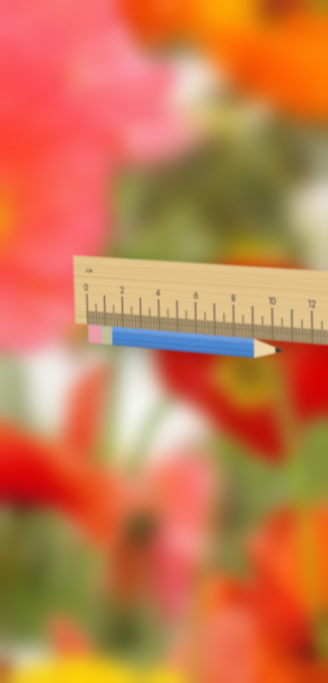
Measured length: 10.5 cm
